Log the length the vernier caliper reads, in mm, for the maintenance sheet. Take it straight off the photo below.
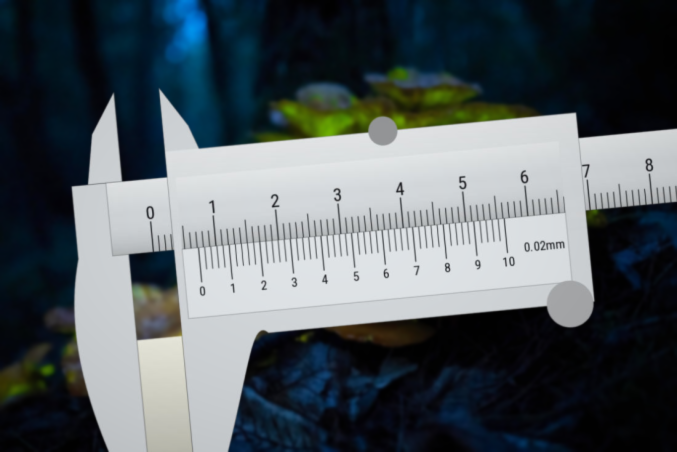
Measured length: 7.2 mm
